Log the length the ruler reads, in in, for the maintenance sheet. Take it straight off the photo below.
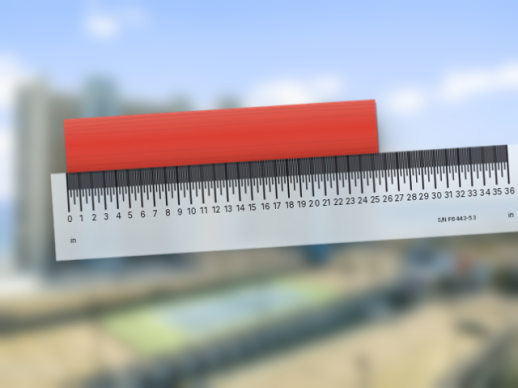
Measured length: 25.5 in
